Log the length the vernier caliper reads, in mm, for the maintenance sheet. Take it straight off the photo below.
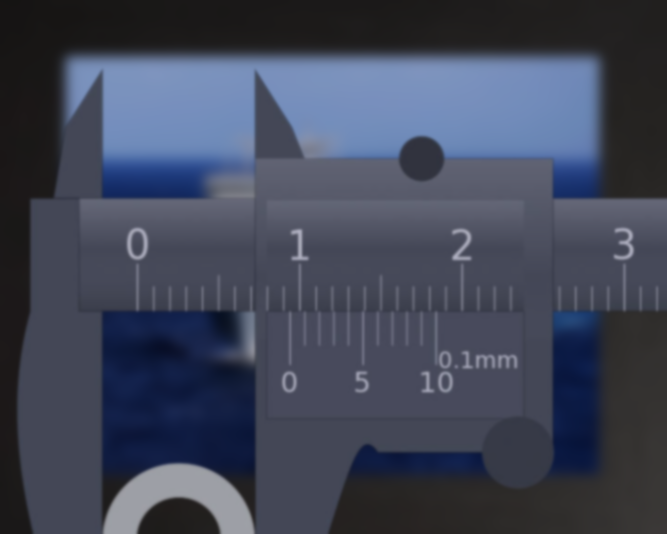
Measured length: 9.4 mm
